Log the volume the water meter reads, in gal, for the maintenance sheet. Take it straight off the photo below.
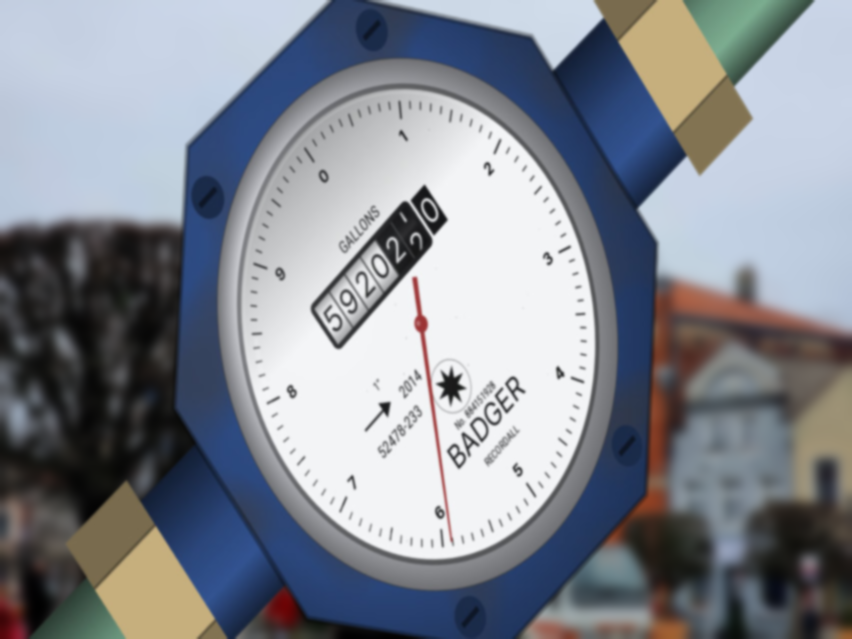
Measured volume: 5920215.9 gal
